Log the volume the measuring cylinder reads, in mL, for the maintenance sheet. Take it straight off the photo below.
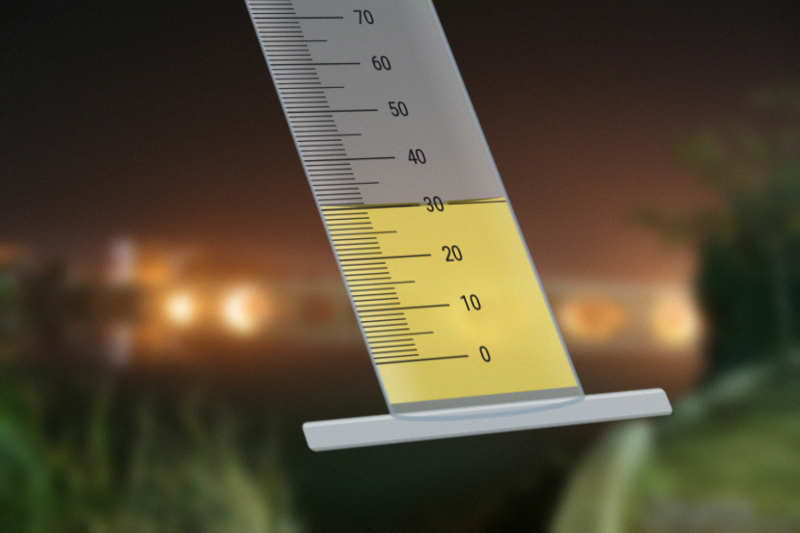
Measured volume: 30 mL
